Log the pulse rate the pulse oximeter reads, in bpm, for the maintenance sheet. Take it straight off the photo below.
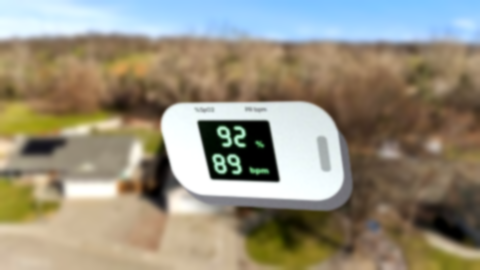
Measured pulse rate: 89 bpm
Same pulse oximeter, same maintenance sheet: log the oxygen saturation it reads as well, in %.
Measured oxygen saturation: 92 %
